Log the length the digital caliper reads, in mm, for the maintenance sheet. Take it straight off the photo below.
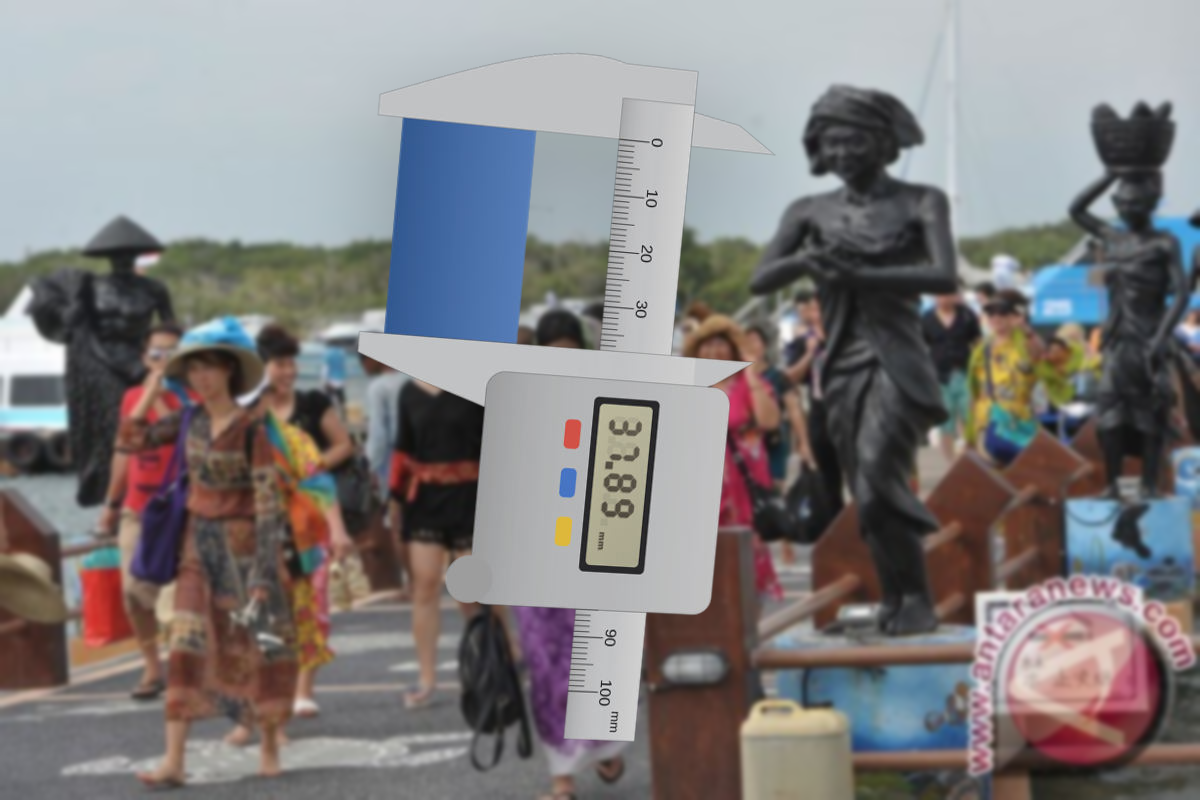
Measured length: 37.89 mm
